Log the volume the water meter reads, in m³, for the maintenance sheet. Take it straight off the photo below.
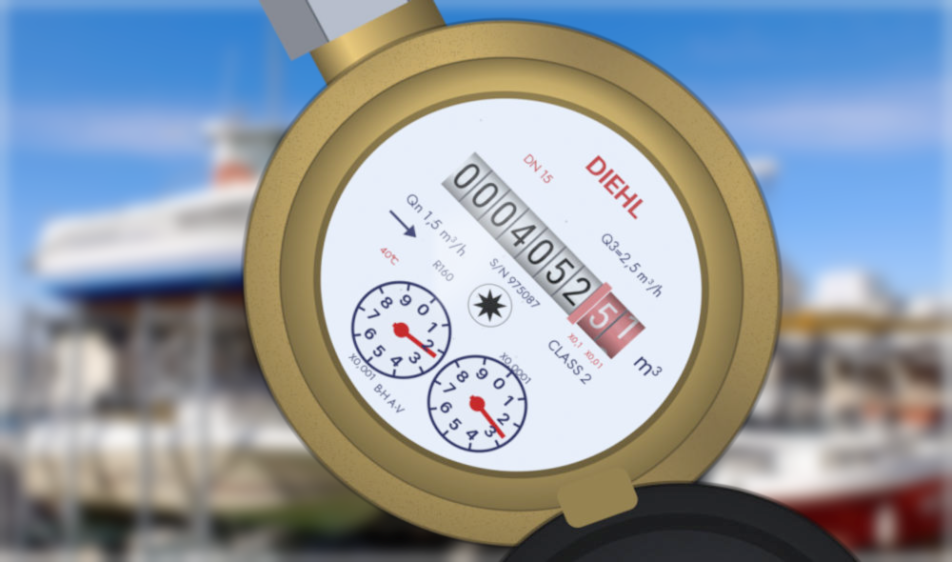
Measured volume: 4052.5122 m³
